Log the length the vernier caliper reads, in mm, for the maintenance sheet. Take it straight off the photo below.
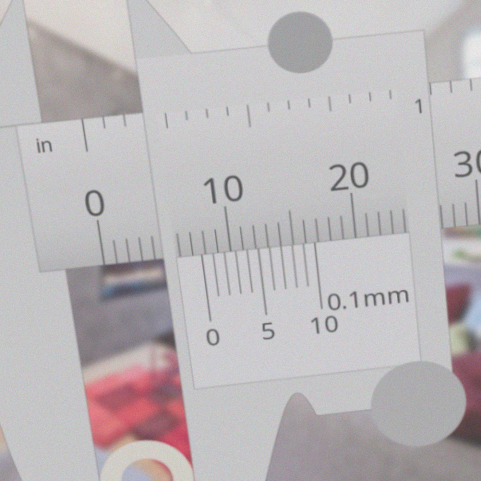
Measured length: 7.7 mm
